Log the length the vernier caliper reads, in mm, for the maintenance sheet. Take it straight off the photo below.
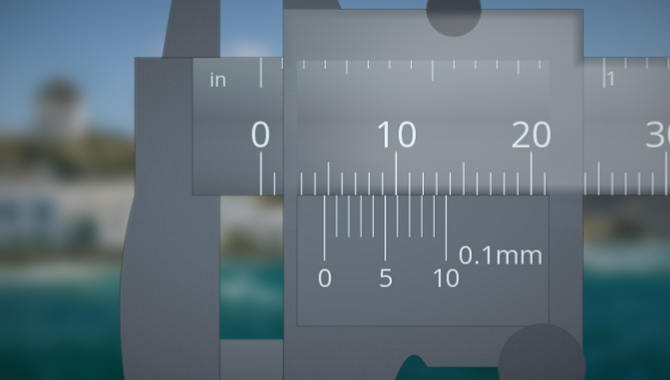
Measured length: 4.7 mm
